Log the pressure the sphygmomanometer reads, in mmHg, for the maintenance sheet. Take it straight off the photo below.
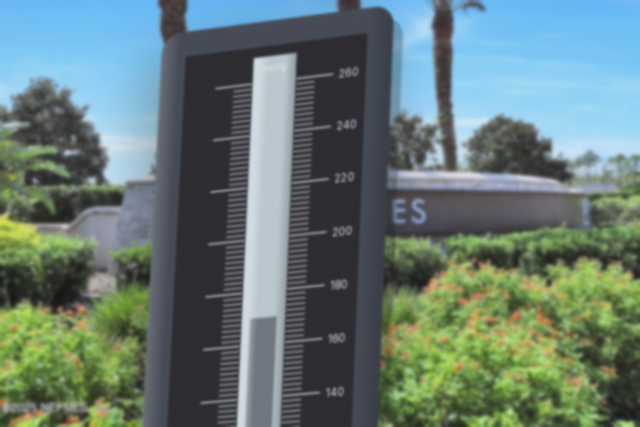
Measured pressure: 170 mmHg
